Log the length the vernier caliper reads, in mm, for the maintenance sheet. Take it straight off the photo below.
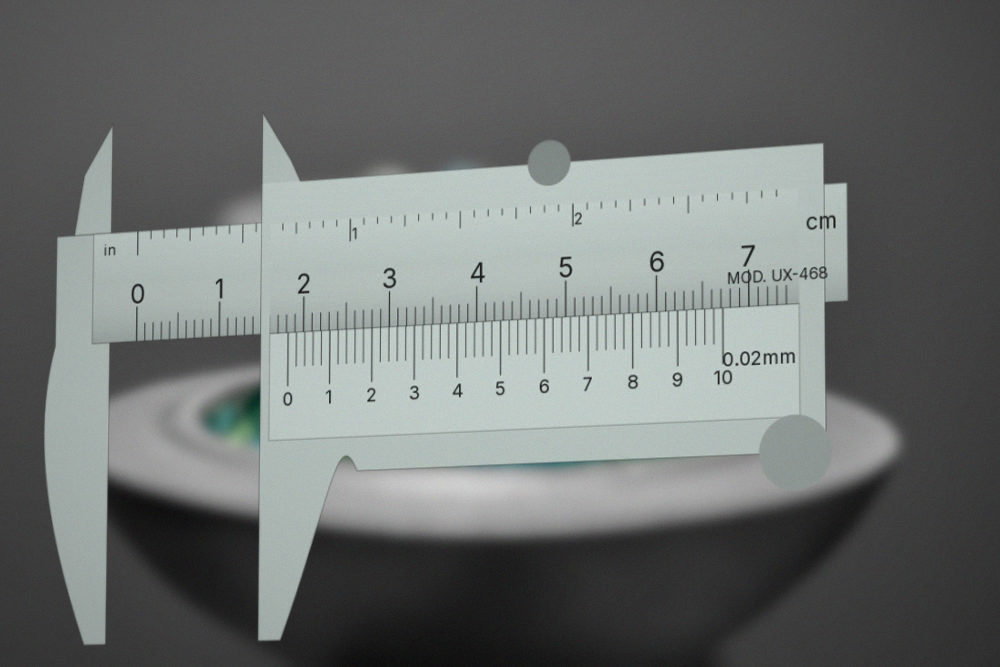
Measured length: 18.2 mm
